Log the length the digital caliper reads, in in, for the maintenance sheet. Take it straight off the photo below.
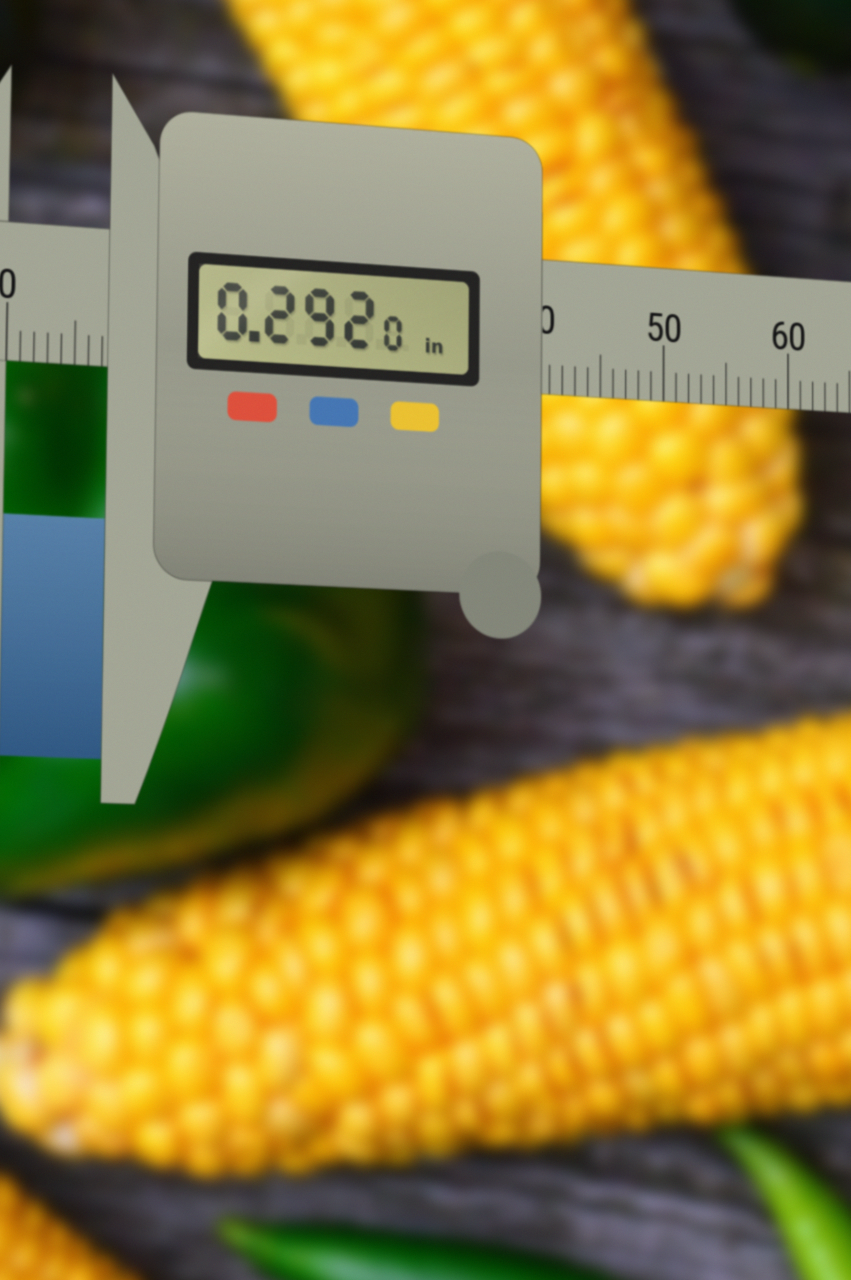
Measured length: 0.2920 in
